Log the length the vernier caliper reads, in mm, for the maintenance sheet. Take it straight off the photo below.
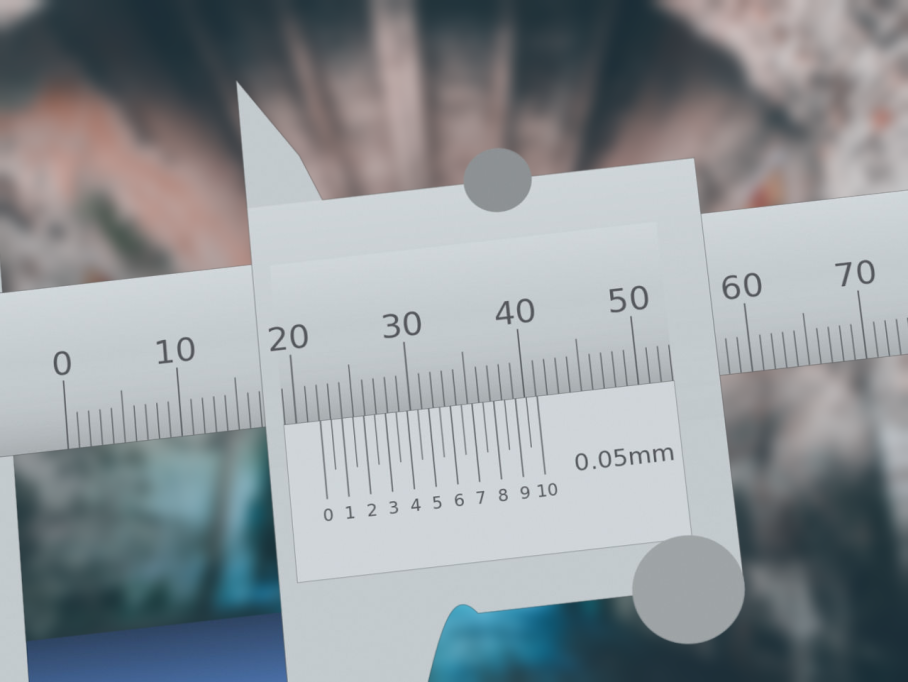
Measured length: 22.1 mm
